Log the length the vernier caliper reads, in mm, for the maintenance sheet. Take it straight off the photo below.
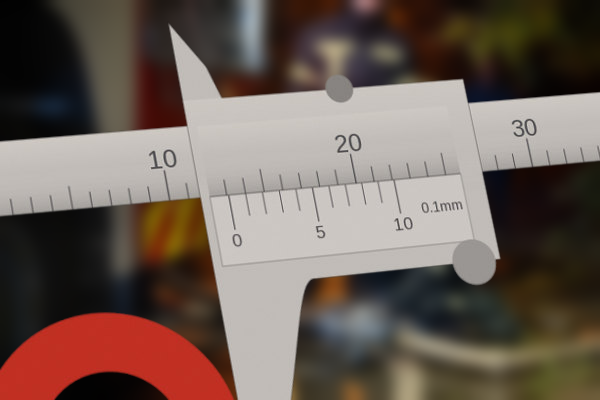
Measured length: 13.1 mm
